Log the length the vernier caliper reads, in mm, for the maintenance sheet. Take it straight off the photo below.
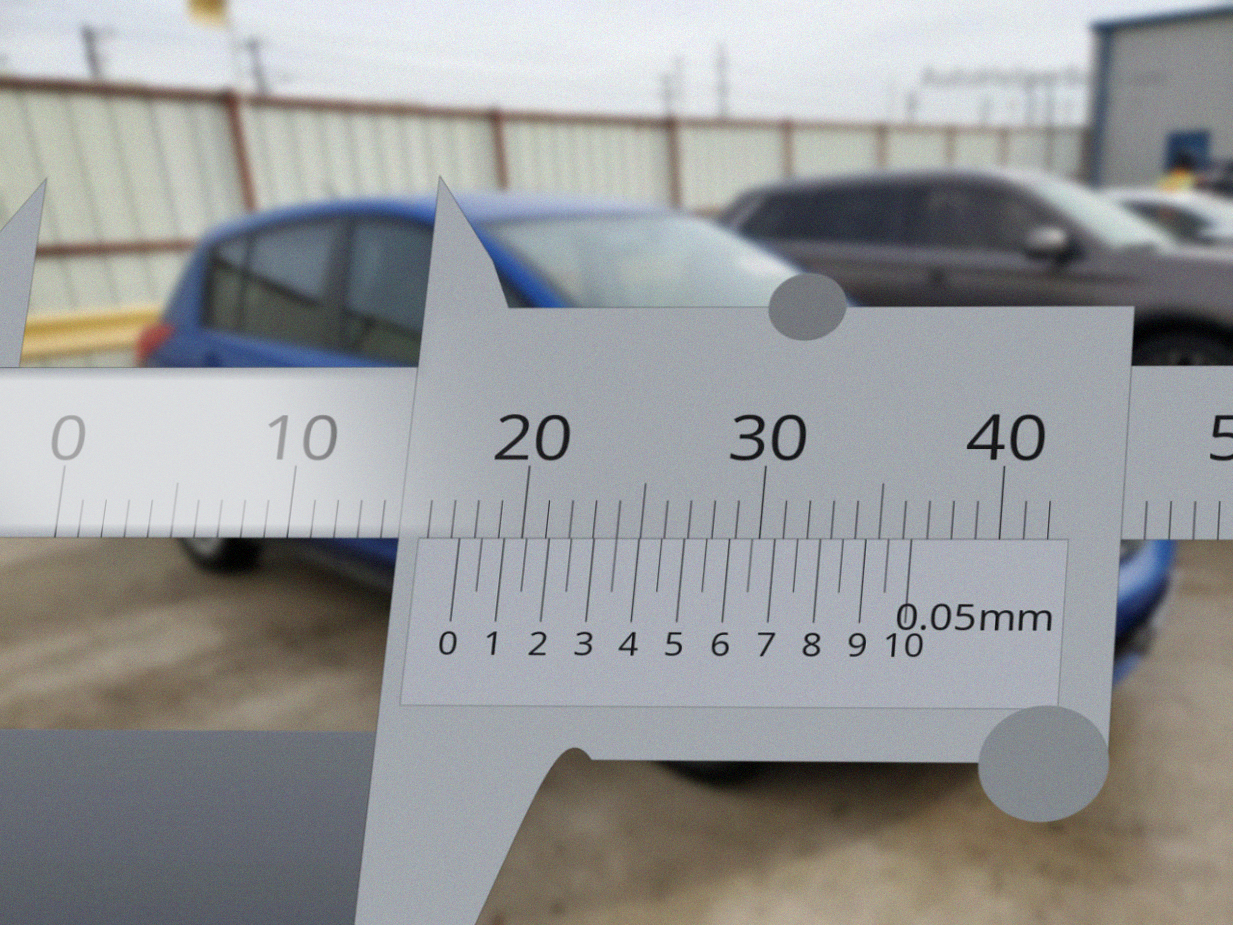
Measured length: 17.35 mm
